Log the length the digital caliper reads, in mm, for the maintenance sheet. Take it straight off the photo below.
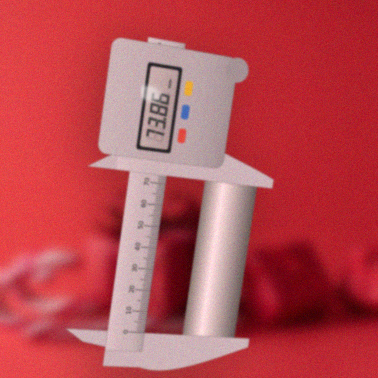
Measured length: 73.86 mm
